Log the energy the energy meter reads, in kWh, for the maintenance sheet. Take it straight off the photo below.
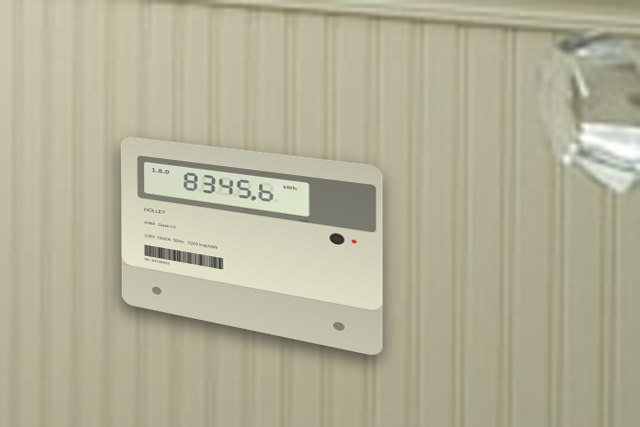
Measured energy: 8345.6 kWh
